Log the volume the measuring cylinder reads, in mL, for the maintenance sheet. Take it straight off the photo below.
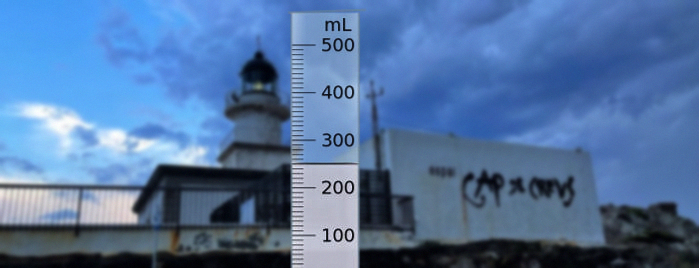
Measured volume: 250 mL
